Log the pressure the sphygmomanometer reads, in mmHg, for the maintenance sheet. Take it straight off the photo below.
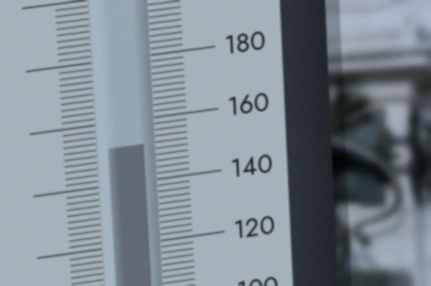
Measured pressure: 152 mmHg
